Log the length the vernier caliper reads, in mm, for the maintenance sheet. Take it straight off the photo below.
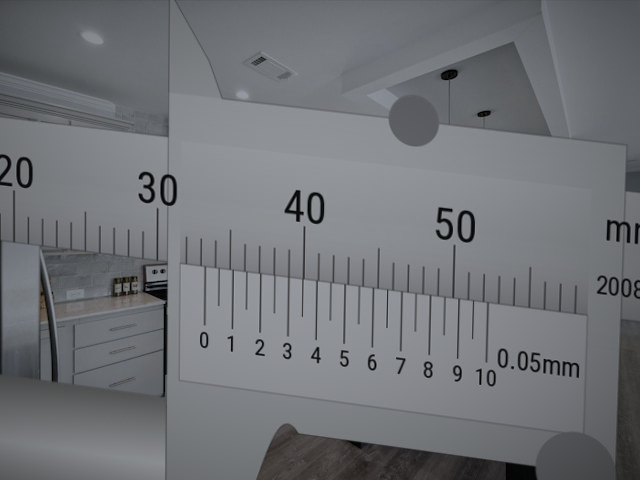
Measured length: 33.3 mm
